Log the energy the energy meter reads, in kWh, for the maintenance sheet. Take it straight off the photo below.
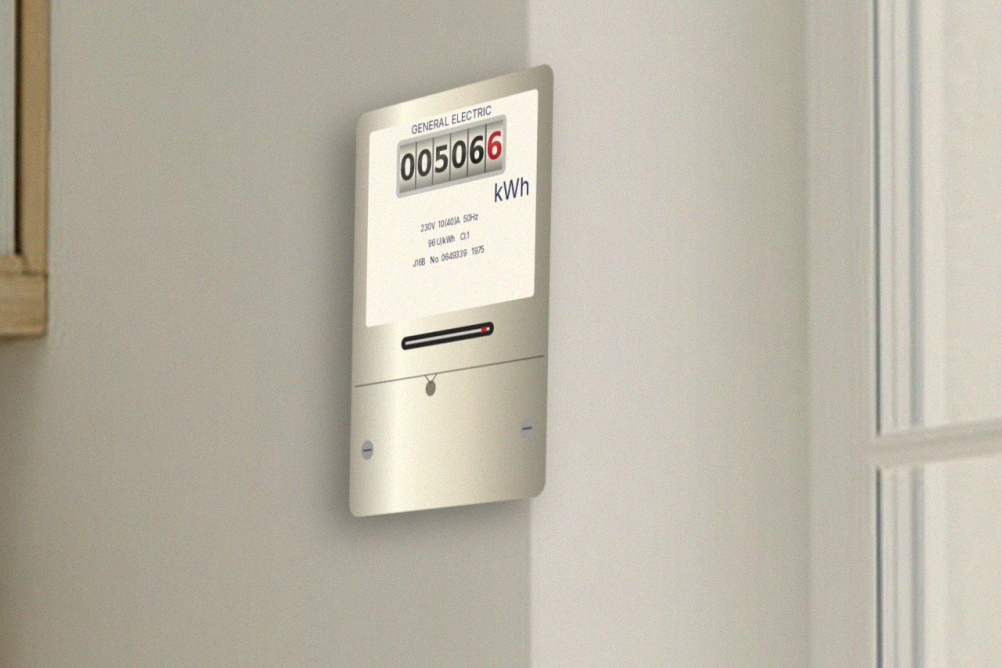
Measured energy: 506.6 kWh
